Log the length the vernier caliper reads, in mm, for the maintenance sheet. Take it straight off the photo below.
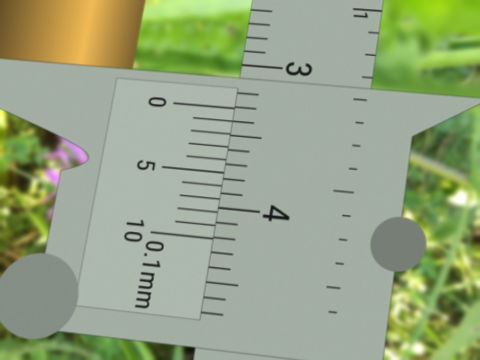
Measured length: 33.1 mm
